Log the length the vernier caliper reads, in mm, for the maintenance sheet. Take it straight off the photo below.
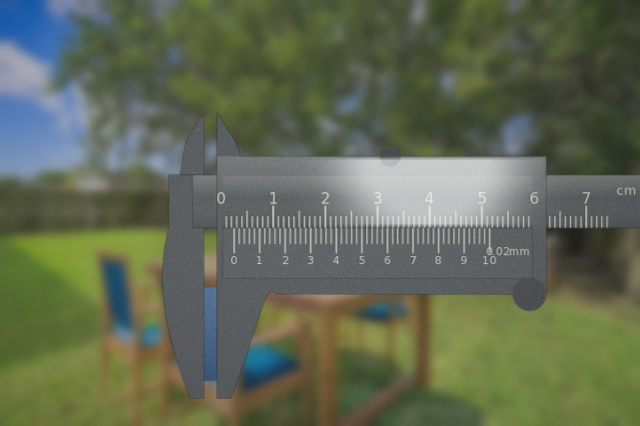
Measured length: 2.5 mm
